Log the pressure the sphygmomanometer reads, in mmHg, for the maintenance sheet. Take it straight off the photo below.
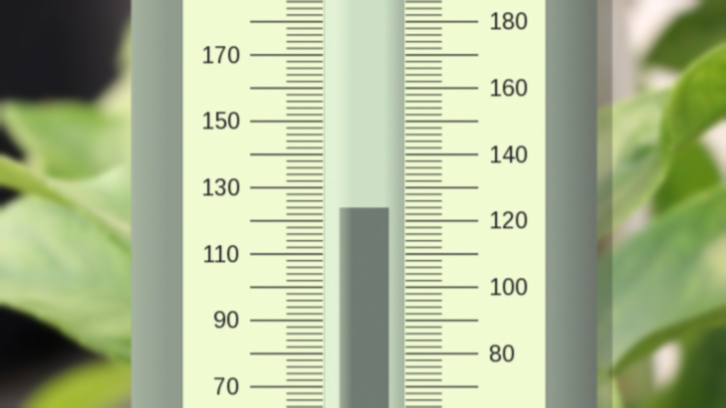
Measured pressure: 124 mmHg
